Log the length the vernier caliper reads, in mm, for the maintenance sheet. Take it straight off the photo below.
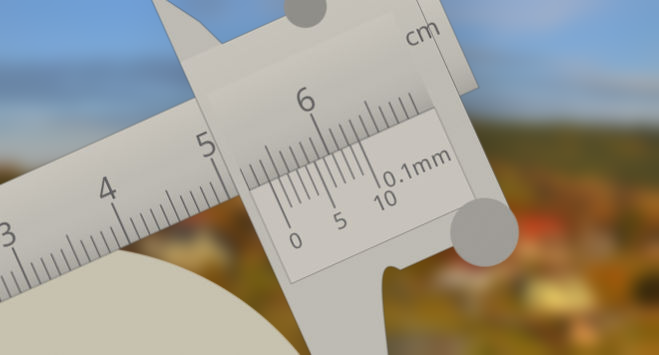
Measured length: 54.0 mm
